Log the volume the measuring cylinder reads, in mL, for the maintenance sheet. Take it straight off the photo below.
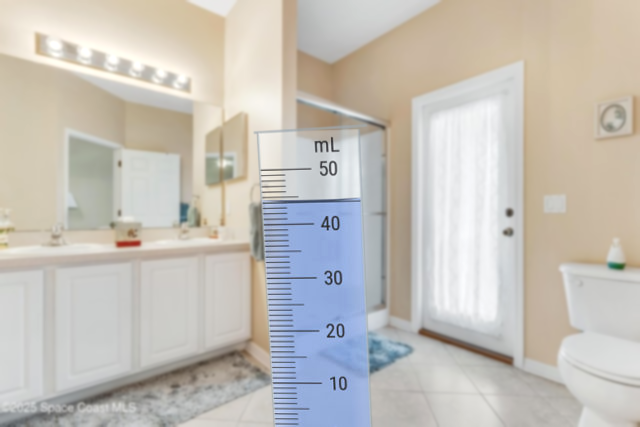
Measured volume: 44 mL
